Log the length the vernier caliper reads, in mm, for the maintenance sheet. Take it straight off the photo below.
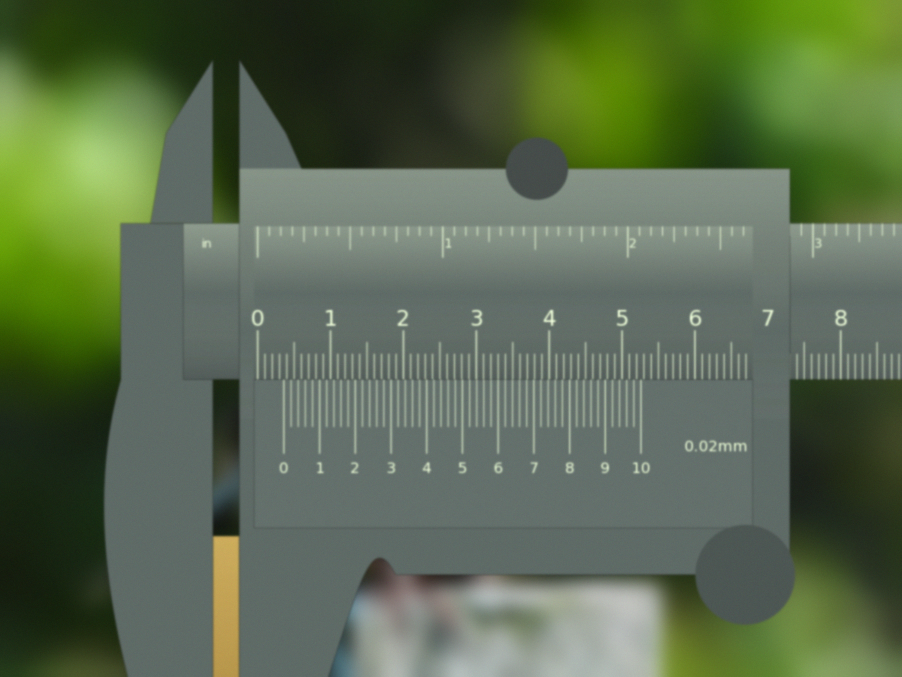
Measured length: 3.6 mm
